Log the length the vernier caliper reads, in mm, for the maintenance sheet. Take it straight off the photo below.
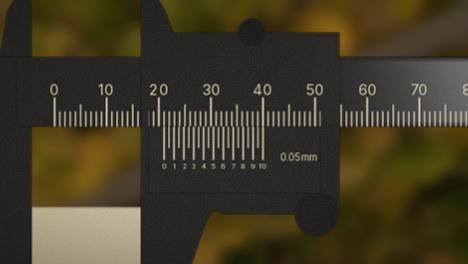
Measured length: 21.0 mm
